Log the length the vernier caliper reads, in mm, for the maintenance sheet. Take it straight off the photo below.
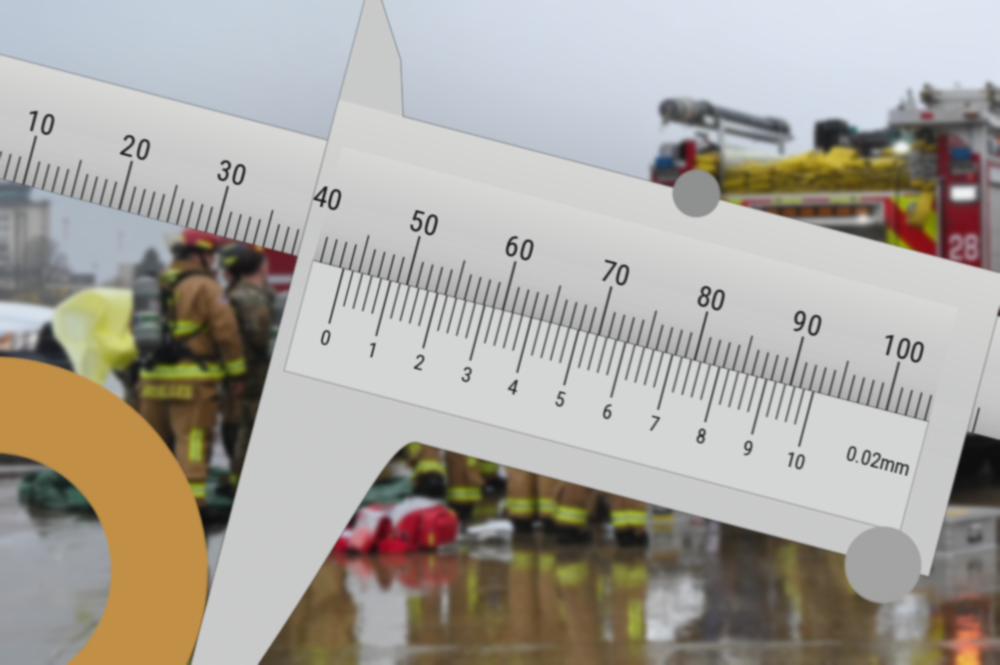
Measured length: 43.4 mm
